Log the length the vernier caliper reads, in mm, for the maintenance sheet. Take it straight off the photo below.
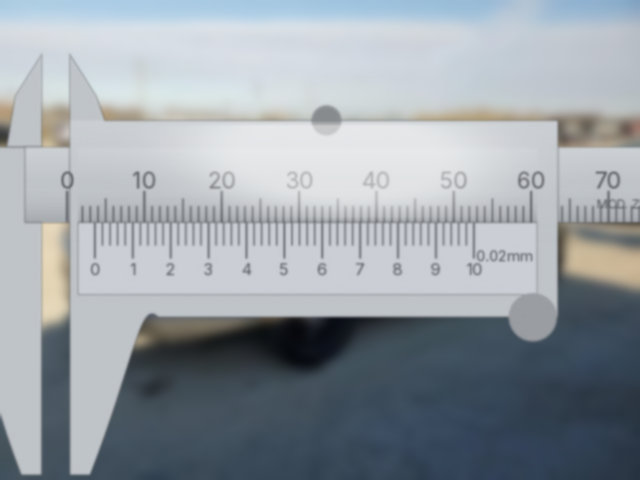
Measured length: 3.6 mm
